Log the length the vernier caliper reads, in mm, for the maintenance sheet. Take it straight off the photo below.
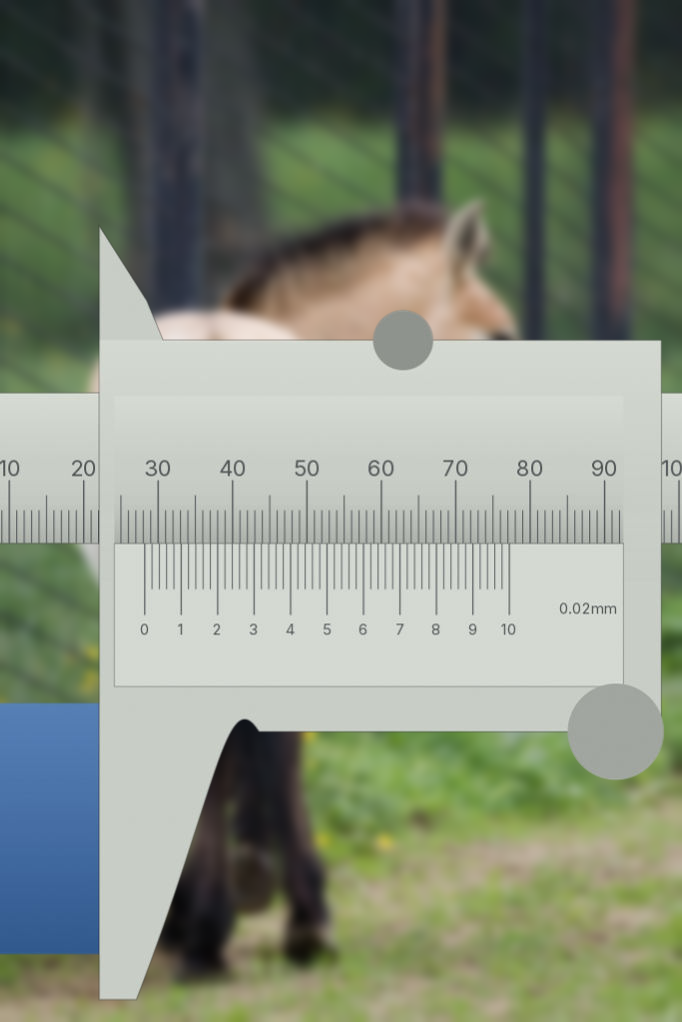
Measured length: 28.2 mm
